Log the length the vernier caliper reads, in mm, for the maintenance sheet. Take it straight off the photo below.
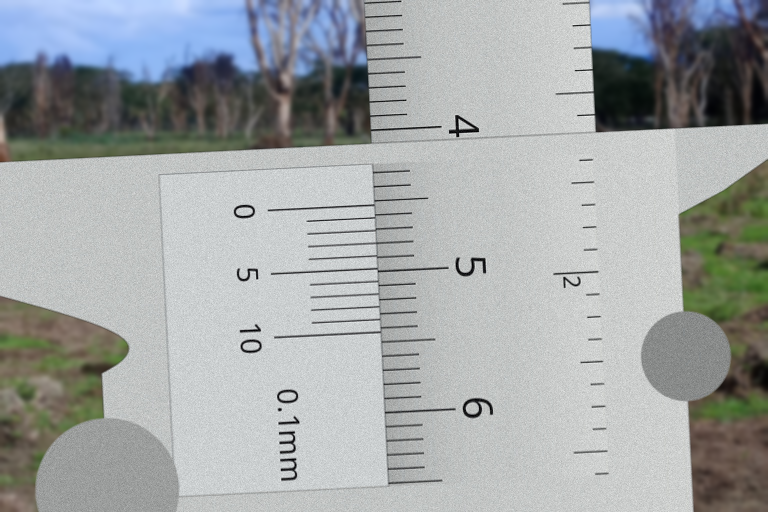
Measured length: 45.3 mm
